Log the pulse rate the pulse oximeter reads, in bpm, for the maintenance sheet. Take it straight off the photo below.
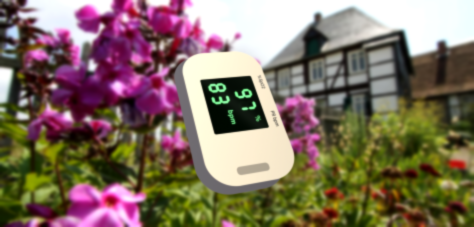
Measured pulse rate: 83 bpm
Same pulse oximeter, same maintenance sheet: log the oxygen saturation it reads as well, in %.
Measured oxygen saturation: 97 %
